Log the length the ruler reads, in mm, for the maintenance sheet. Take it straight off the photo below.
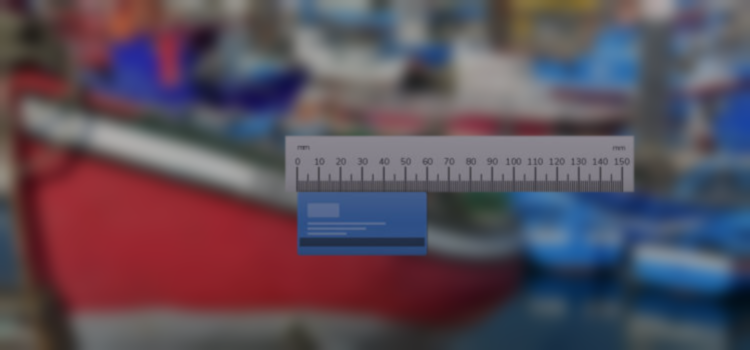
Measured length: 60 mm
